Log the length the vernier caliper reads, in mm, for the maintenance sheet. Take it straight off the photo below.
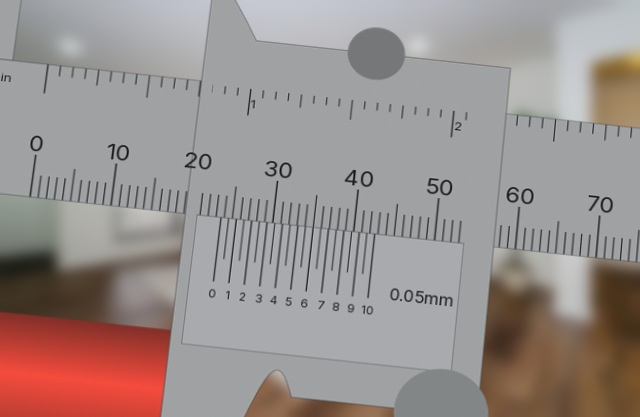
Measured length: 23.6 mm
